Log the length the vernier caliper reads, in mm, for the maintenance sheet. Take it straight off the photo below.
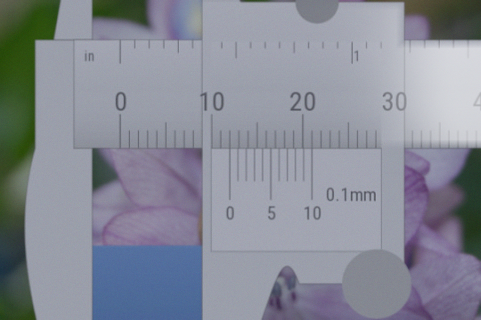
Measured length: 12.0 mm
